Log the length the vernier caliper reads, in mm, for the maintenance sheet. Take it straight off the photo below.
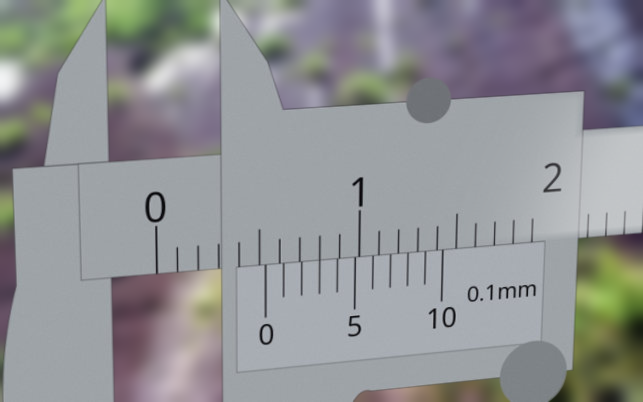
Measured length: 5.3 mm
